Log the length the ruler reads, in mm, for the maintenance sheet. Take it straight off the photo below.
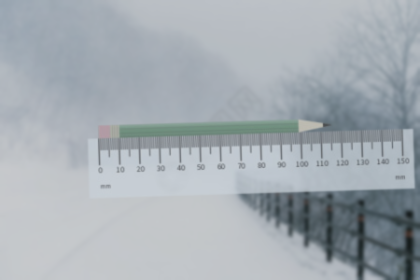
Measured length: 115 mm
